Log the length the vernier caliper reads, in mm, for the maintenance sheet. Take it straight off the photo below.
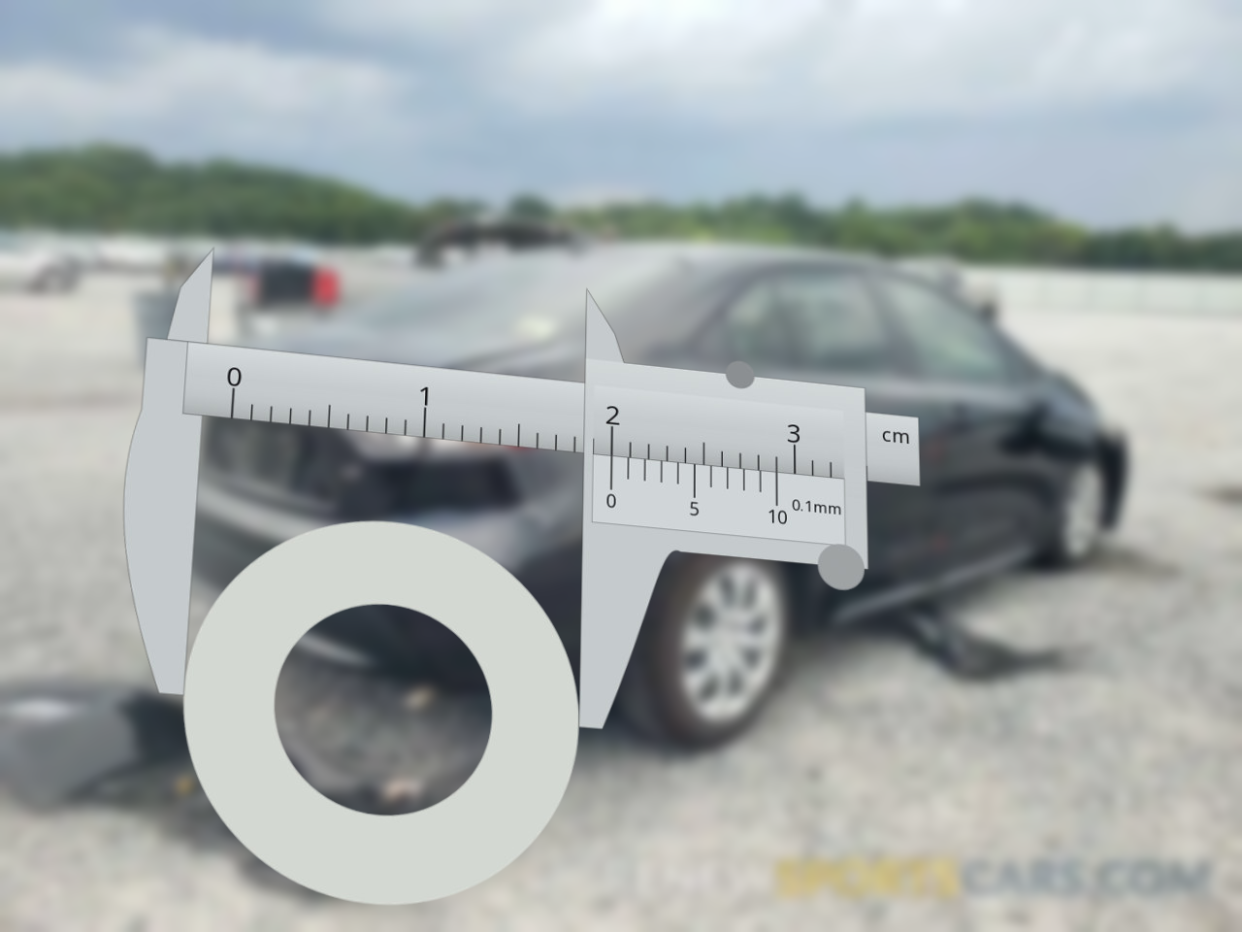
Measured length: 20.0 mm
